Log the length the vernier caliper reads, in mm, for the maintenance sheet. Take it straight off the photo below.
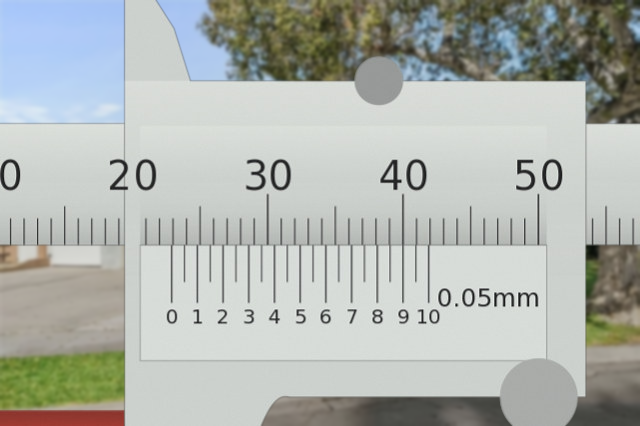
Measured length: 22.9 mm
